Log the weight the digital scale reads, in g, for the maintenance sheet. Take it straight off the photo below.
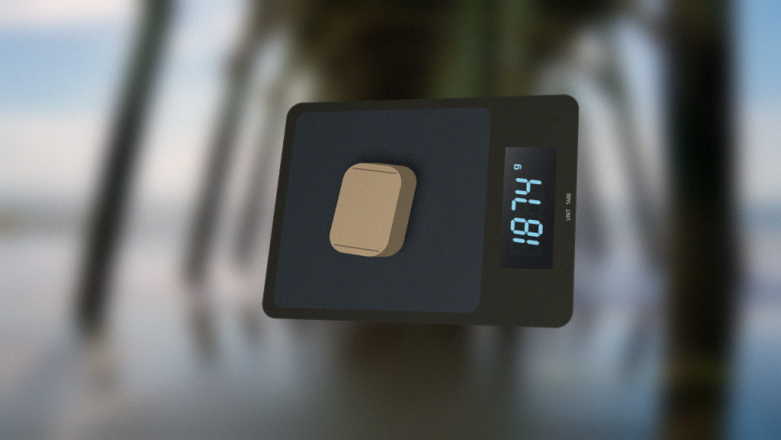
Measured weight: 1874 g
